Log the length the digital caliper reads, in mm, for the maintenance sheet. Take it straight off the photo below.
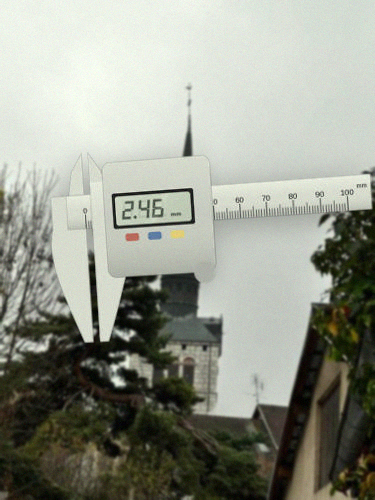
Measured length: 2.46 mm
